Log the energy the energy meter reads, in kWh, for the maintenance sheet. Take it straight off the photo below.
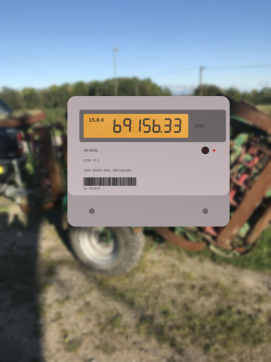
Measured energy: 69156.33 kWh
